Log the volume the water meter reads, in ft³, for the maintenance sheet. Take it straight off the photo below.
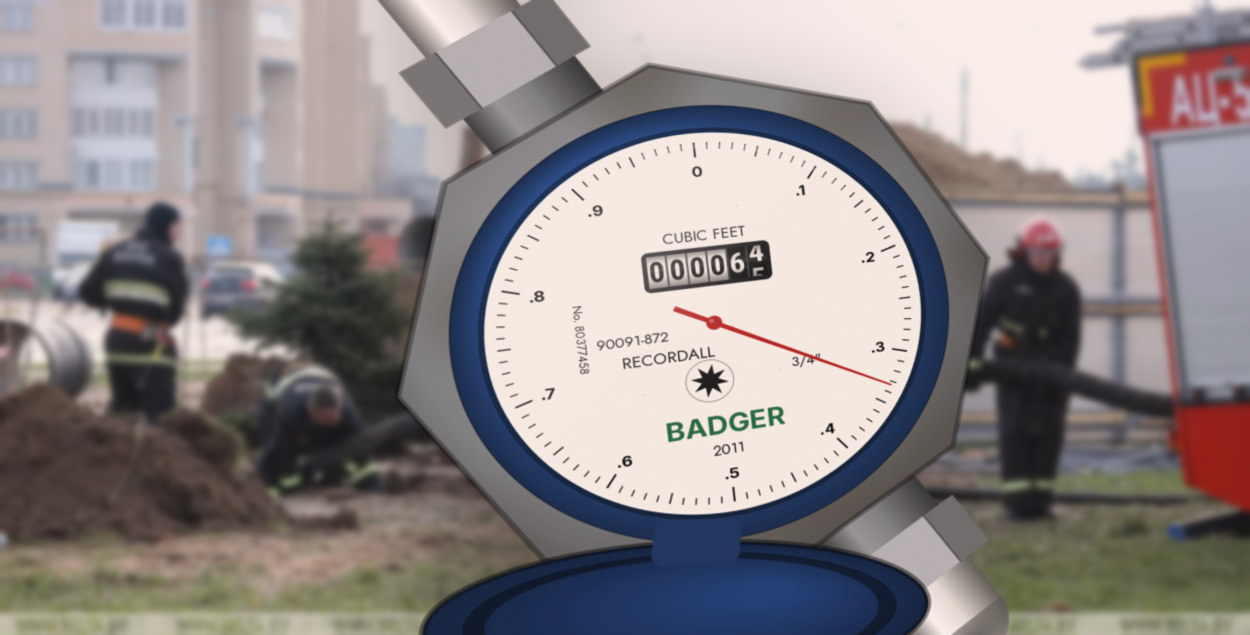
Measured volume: 64.33 ft³
